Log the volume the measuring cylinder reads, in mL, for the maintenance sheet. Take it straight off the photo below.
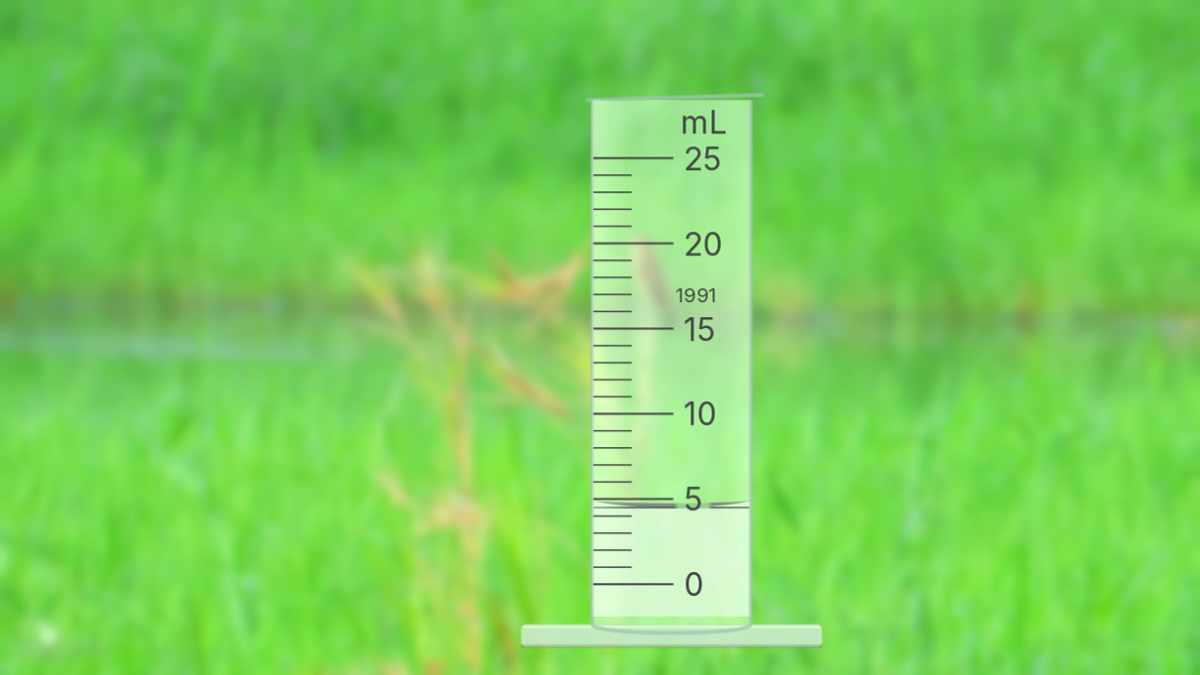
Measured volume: 4.5 mL
